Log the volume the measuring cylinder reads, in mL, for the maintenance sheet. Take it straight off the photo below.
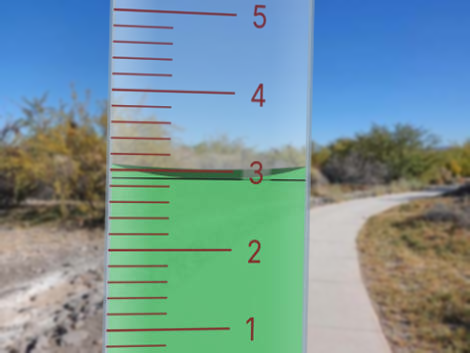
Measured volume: 2.9 mL
